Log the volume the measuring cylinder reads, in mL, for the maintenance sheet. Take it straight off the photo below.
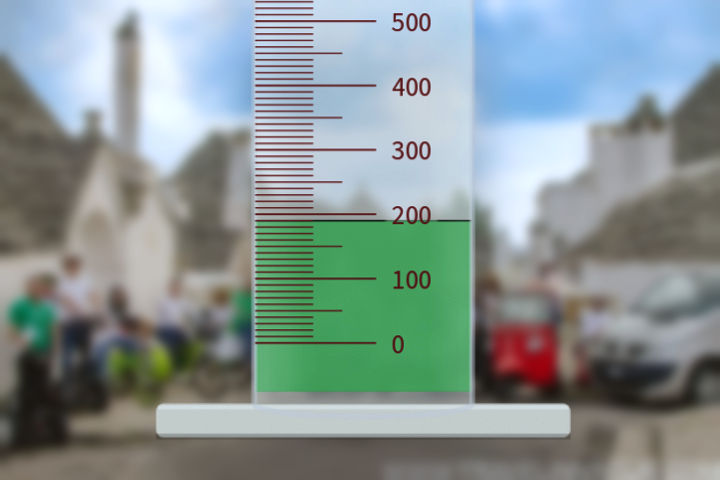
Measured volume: 190 mL
